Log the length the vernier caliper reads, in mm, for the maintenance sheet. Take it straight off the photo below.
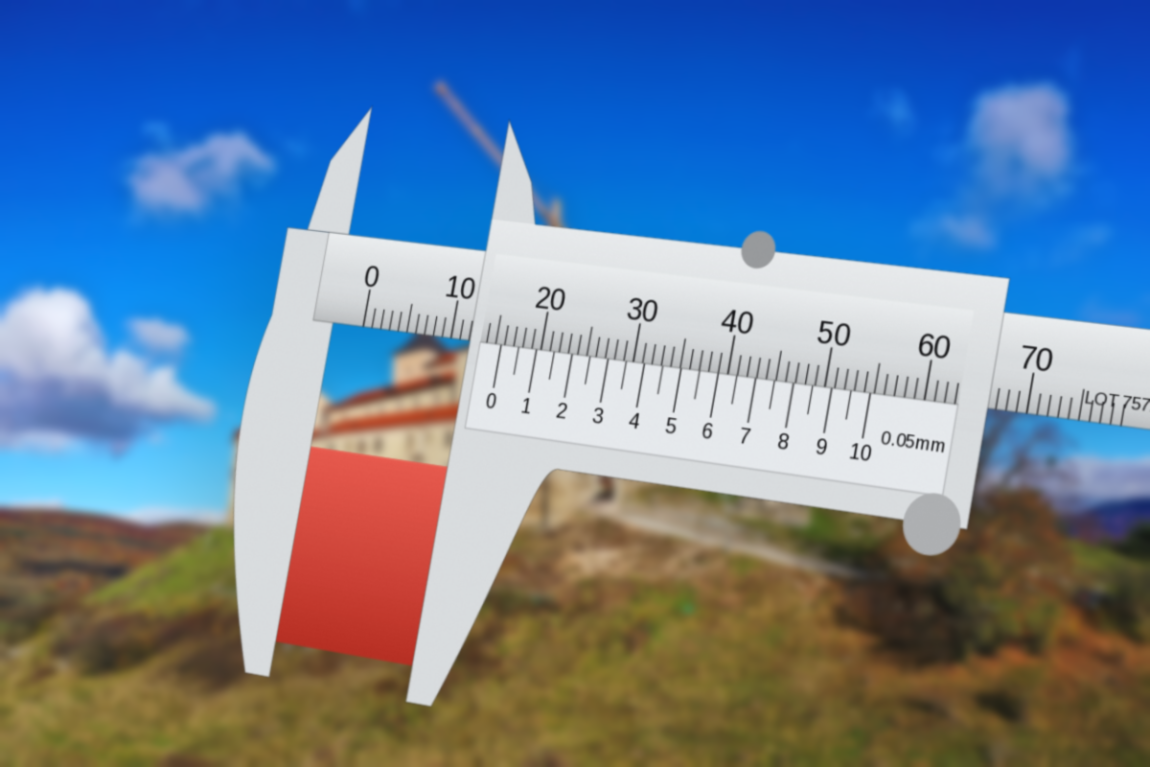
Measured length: 15.6 mm
